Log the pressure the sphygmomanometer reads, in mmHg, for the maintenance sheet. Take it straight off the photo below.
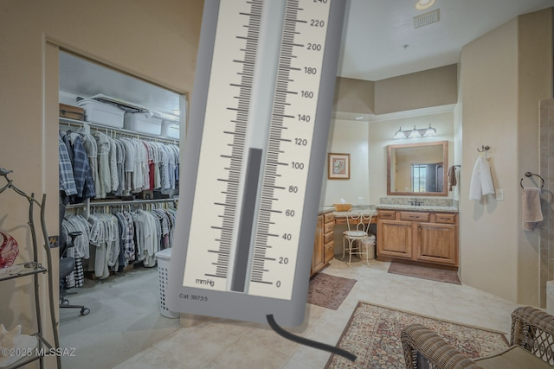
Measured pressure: 110 mmHg
